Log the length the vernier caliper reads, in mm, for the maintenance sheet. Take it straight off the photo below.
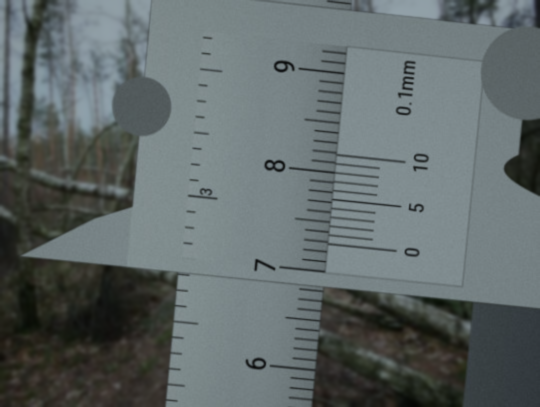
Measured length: 72.8 mm
